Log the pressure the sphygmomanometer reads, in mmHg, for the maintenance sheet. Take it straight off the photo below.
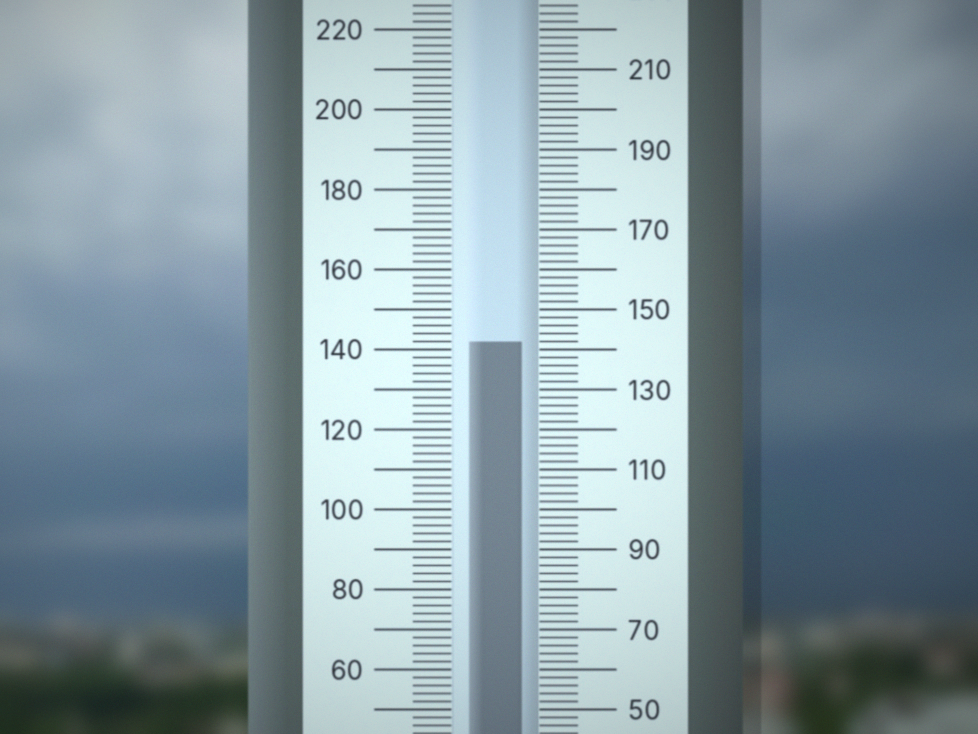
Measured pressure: 142 mmHg
